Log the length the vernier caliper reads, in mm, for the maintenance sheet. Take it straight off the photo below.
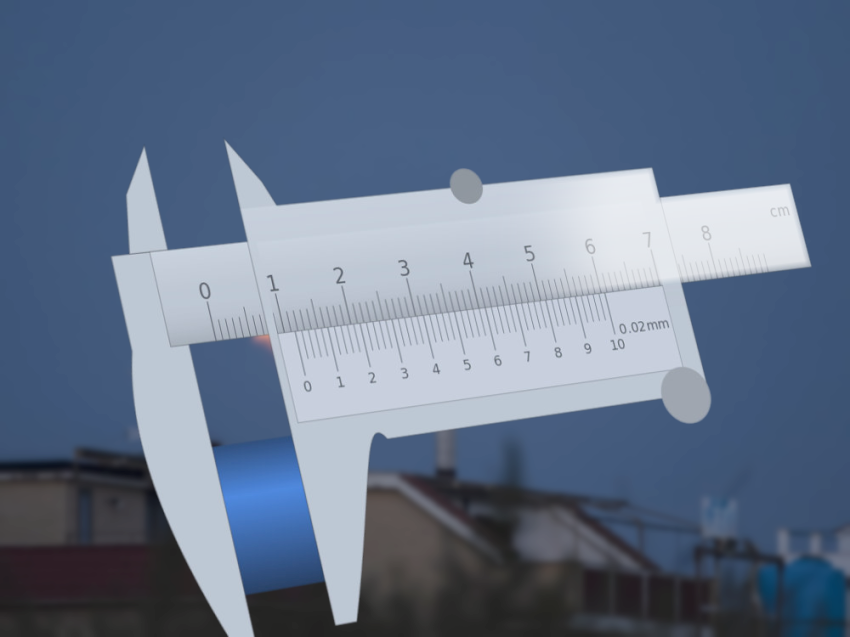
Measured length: 11.6 mm
